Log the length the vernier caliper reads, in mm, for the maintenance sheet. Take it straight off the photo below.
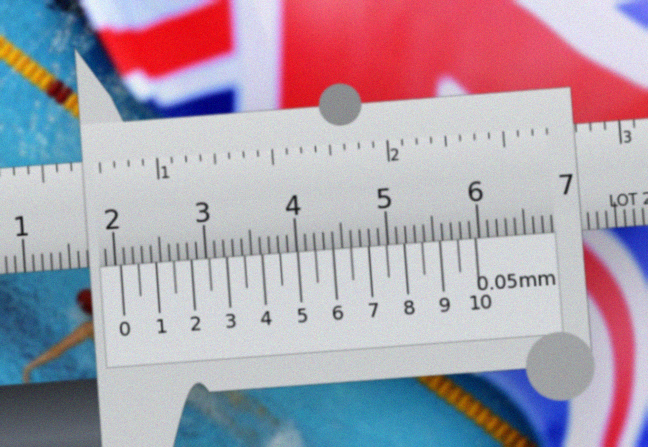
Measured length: 20.6 mm
